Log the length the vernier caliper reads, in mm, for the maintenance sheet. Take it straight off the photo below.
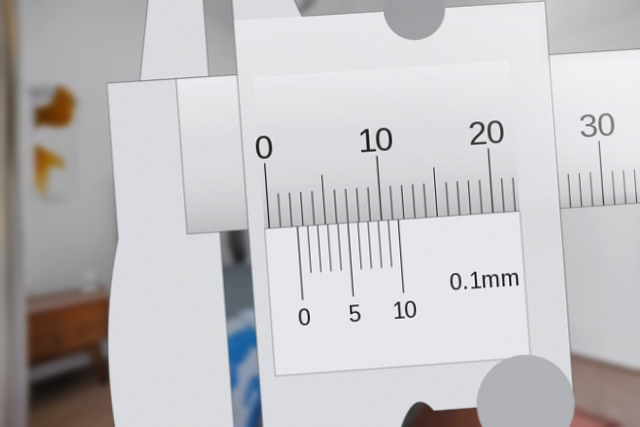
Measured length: 2.5 mm
